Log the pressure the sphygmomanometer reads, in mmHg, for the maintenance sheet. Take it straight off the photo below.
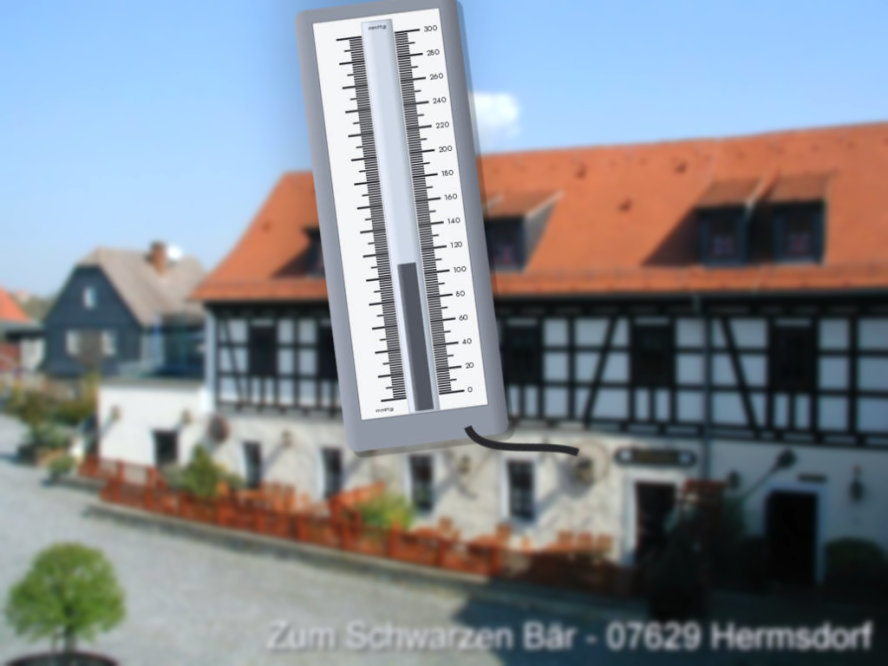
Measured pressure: 110 mmHg
